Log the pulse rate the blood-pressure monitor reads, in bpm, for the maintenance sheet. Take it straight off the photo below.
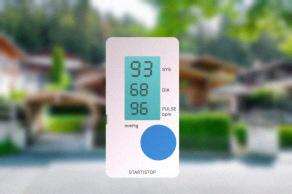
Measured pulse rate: 96 bpm
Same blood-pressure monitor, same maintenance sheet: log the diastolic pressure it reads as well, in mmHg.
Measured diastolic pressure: 68 mmHg
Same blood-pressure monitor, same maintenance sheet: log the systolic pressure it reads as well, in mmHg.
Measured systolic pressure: 93 mmHg
